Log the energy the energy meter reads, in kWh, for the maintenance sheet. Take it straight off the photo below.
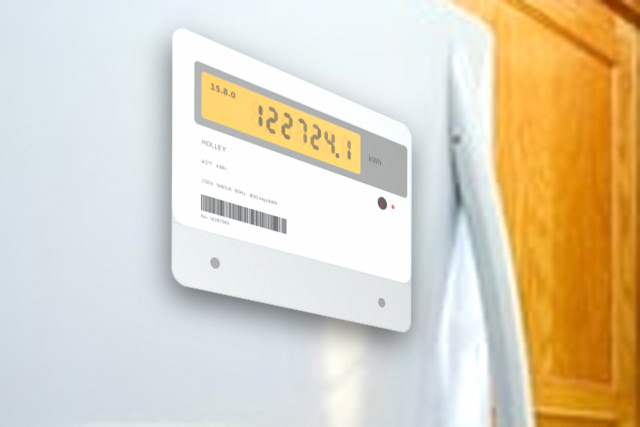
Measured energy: 122724.1 kWh
